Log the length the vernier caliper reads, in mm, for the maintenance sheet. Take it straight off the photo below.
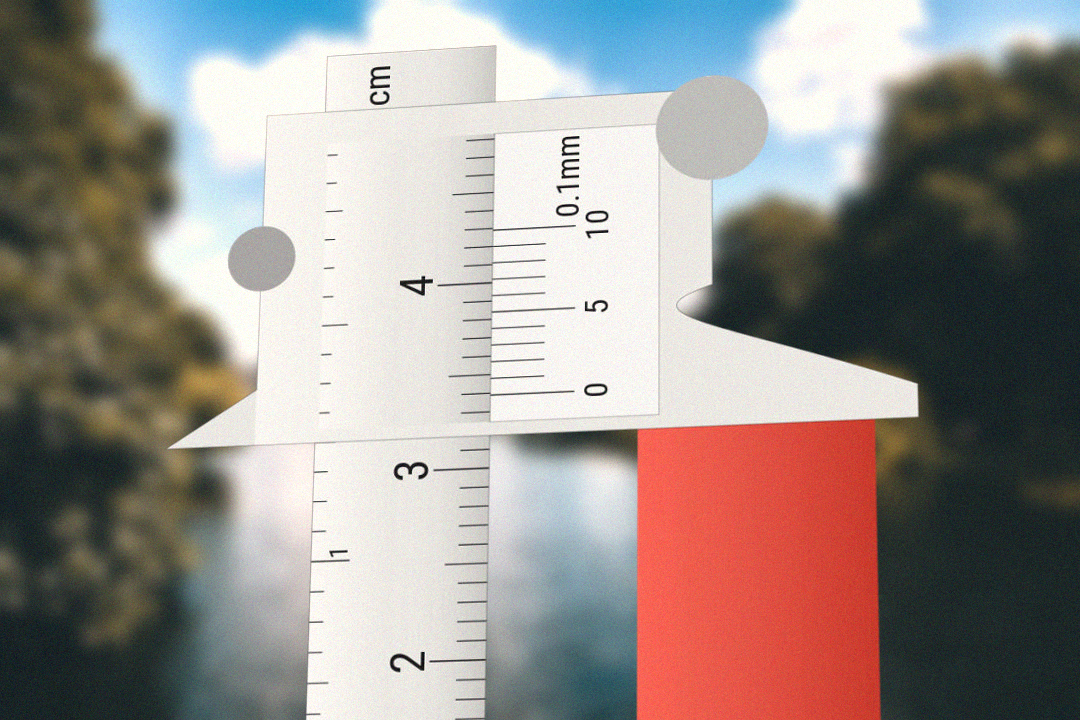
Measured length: 33.9 mm
